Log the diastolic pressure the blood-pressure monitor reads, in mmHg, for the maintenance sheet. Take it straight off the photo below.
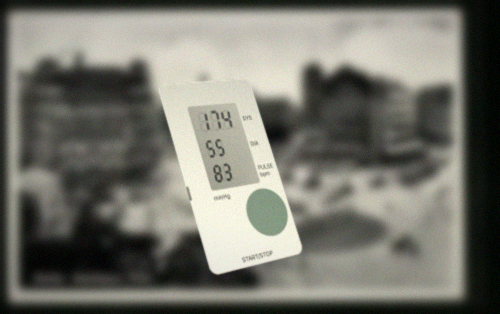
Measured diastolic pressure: 55 mmHg
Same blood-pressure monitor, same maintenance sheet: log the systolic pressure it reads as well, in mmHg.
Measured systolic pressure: 174 mmHg
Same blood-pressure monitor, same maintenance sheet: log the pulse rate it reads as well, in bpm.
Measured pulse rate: 83 bpm
